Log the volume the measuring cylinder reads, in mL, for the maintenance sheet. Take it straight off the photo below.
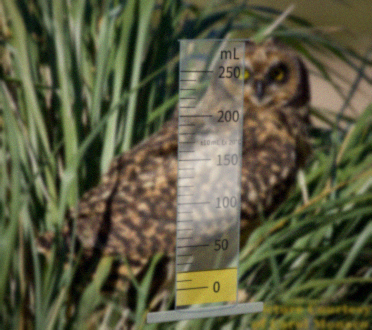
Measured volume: 20 mL
